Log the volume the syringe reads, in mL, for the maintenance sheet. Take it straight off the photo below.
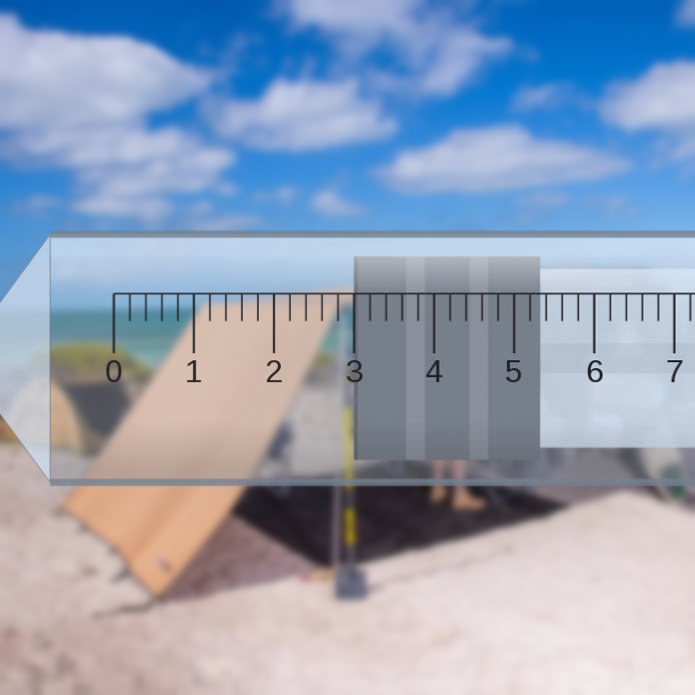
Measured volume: 3 mL
